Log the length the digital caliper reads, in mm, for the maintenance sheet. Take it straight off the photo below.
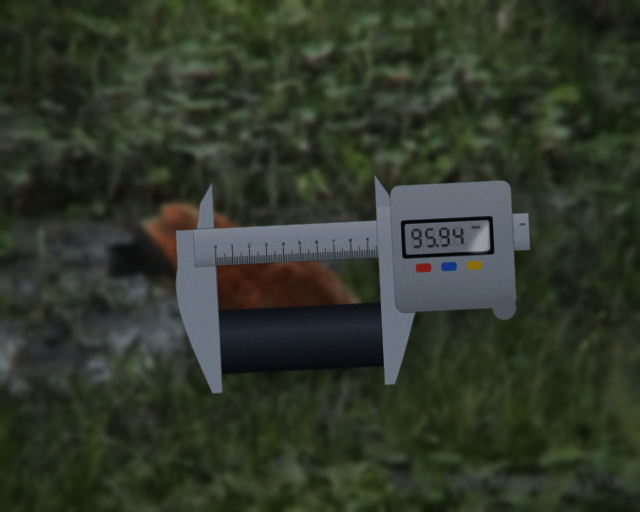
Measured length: 95.94 mm
